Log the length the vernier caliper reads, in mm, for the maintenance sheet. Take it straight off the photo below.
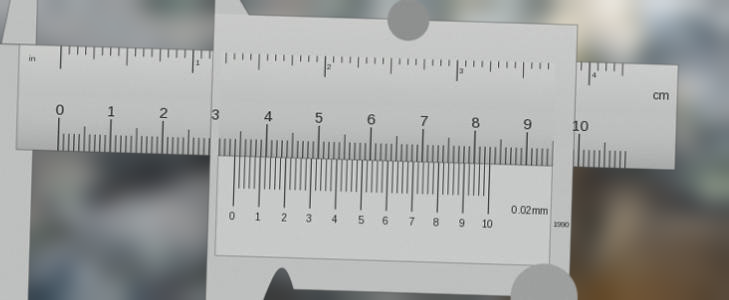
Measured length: 34.0 mm
